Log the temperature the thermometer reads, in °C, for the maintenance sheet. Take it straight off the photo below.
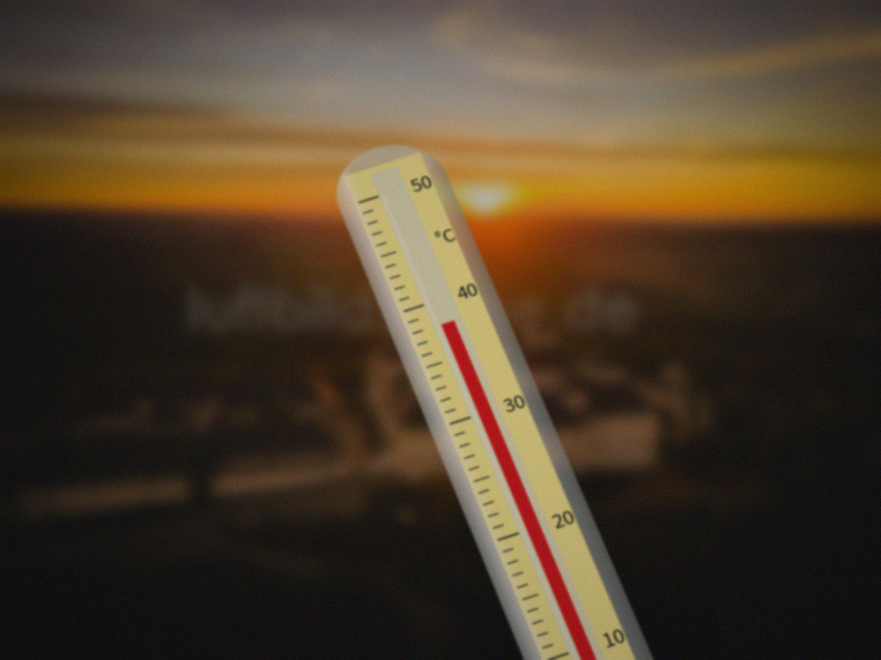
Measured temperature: 38 °C
